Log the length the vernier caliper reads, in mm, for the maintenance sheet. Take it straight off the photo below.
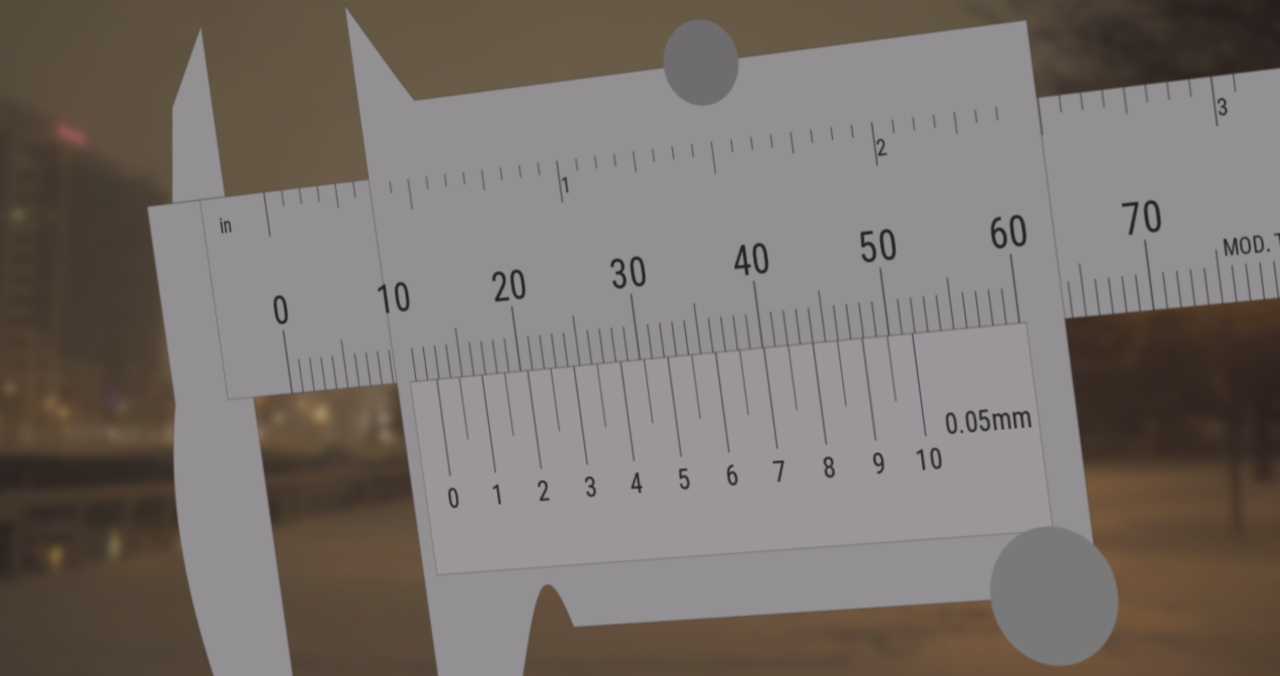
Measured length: 12.8 mm
